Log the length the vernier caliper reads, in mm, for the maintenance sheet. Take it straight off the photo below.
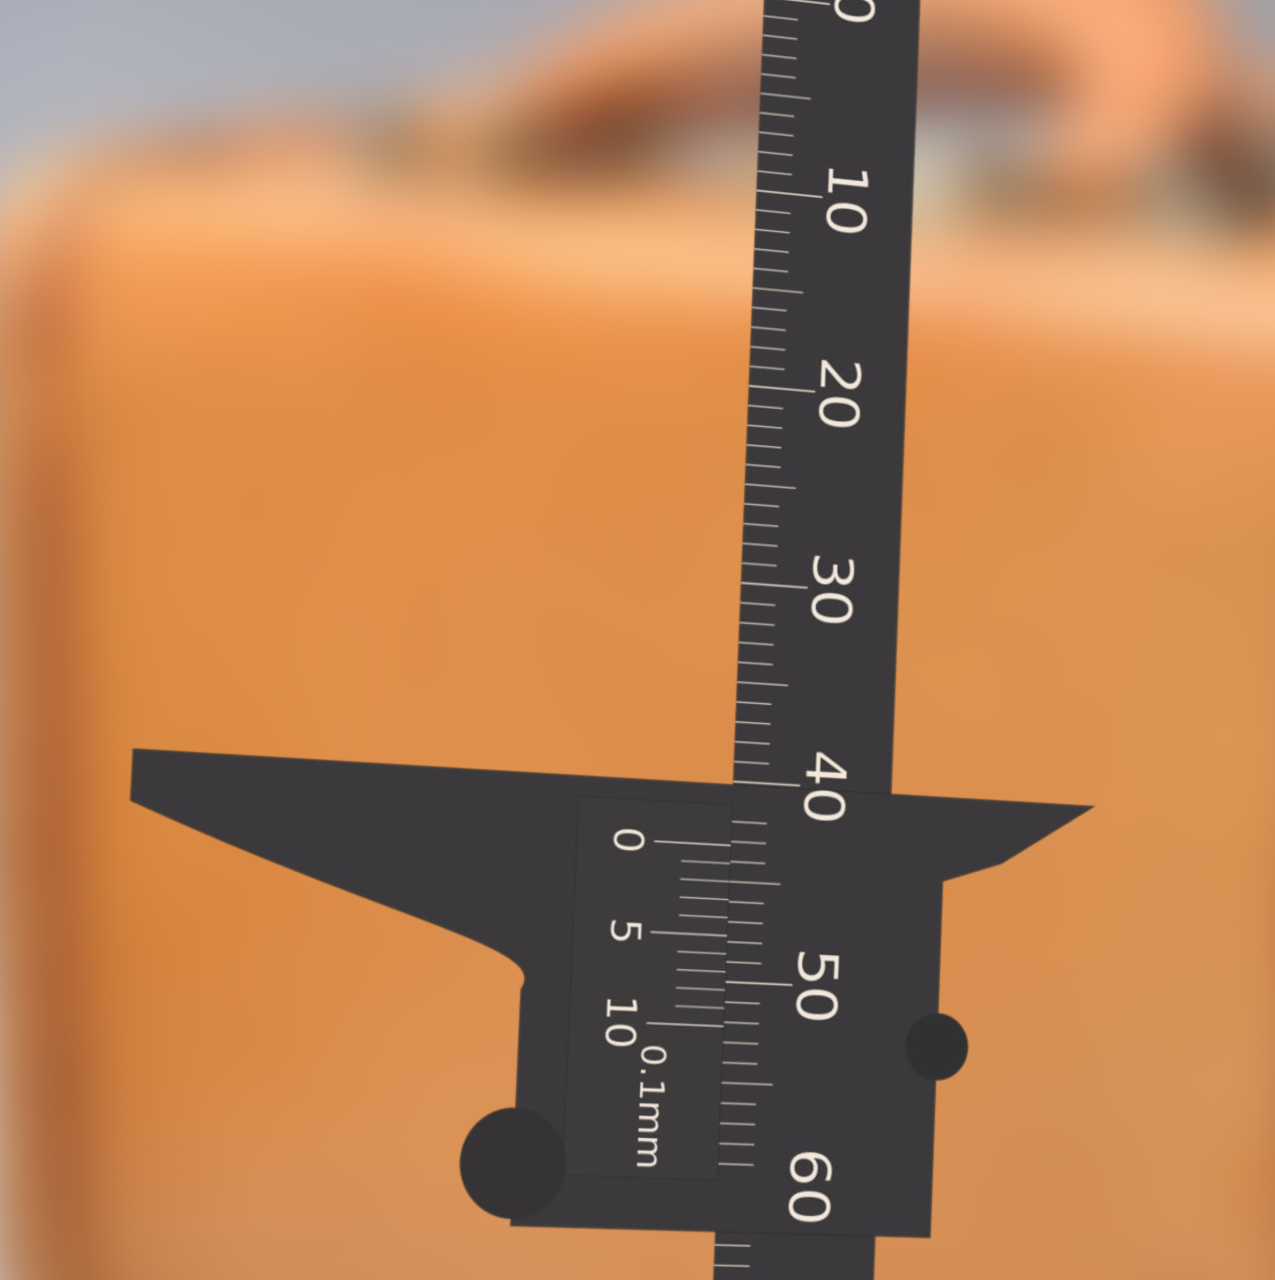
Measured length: 43.2 mm
